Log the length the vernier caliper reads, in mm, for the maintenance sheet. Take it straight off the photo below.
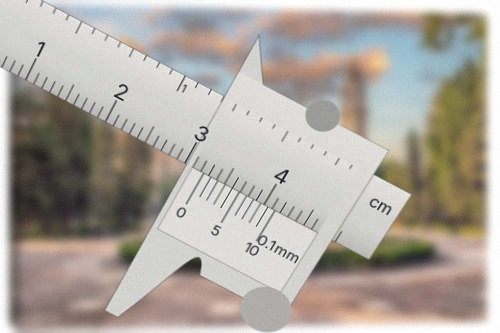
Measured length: 32.4 mm
